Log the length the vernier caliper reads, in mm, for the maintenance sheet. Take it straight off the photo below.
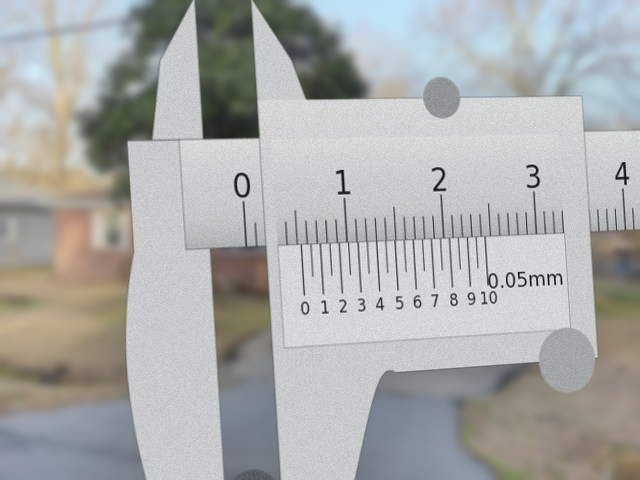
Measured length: 5.4 mm
